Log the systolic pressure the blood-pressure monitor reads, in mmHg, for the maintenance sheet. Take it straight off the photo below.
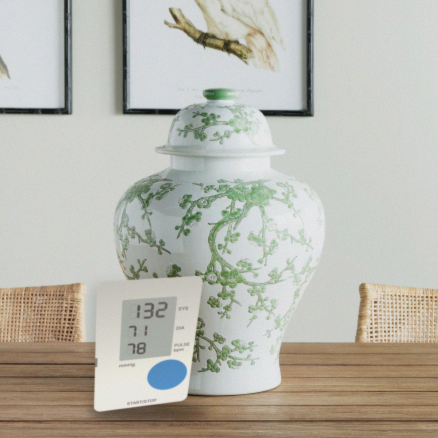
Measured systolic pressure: 132 mmHg
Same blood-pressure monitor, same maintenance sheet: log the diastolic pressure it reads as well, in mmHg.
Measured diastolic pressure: 71 mmHg
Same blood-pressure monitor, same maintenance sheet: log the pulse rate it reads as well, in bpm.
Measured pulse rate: 78 bpm
